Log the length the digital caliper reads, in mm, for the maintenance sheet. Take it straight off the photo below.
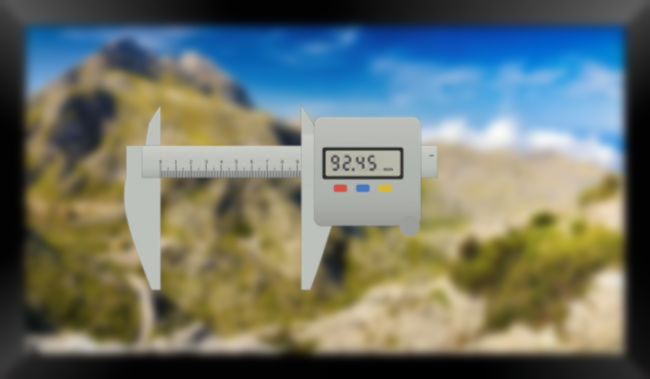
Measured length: 92.45 mm
